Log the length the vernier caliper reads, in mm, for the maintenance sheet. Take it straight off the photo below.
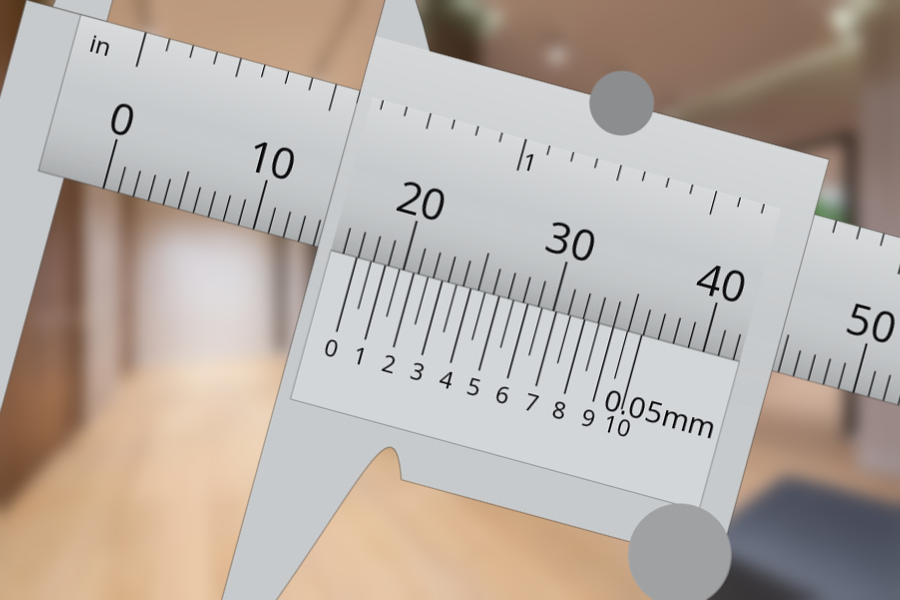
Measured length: 16.9 mm
